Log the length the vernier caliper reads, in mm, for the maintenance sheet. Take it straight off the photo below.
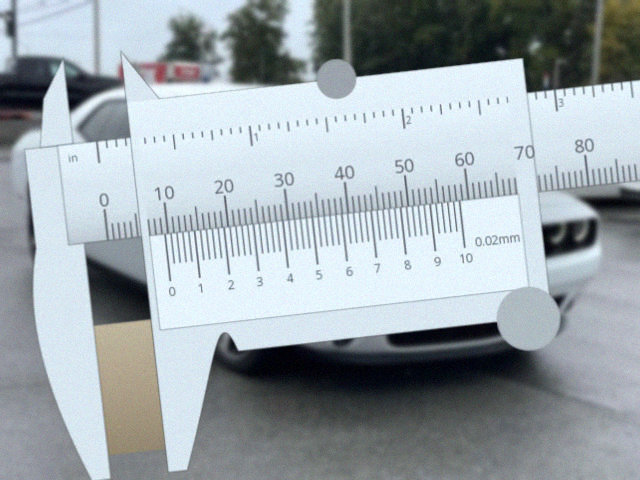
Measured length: 9.5 mm
